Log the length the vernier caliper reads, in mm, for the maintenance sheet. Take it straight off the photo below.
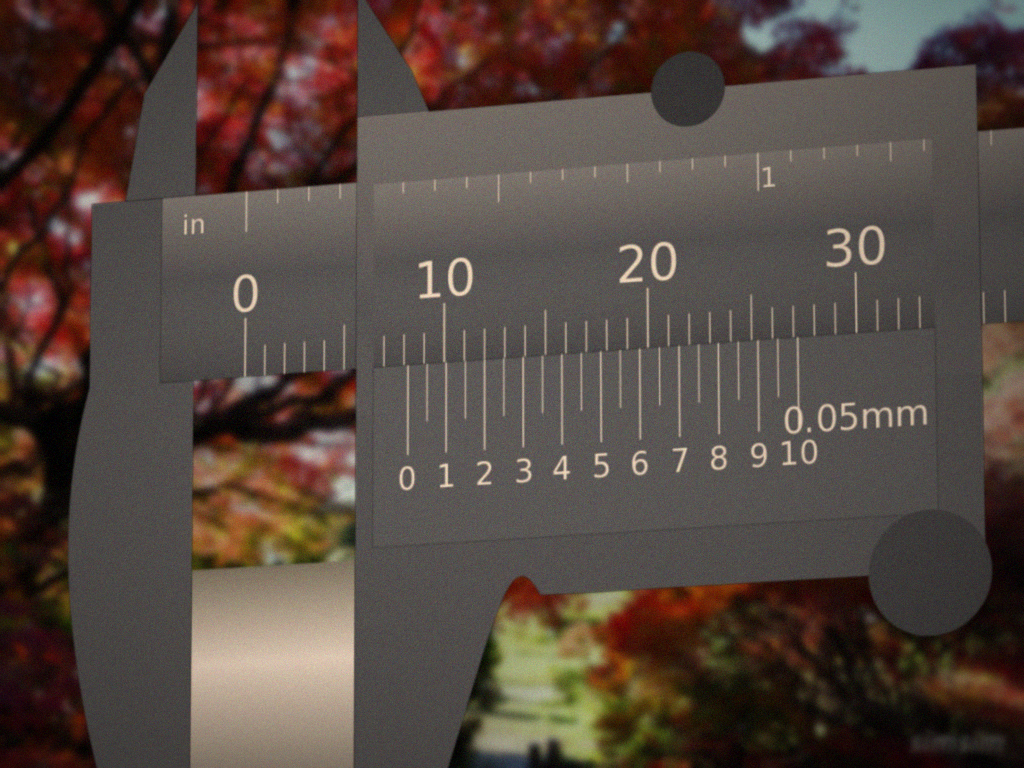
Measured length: 8.2 mm
